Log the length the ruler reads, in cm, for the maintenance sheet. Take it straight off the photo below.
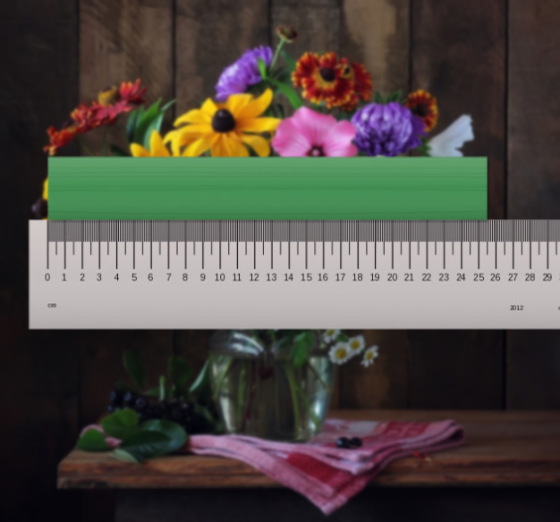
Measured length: 25.5 cm
